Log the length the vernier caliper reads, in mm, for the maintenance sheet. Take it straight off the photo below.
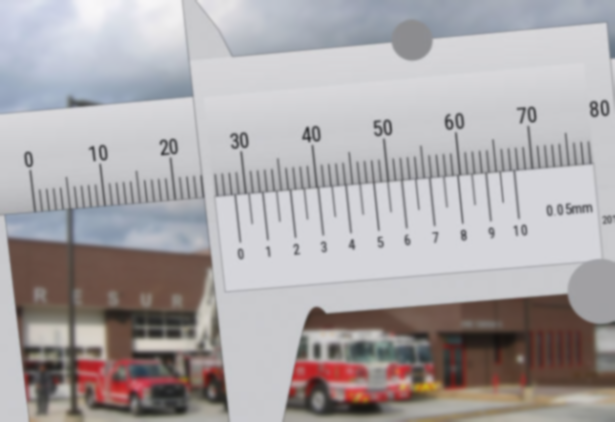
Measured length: 28.5 mm
